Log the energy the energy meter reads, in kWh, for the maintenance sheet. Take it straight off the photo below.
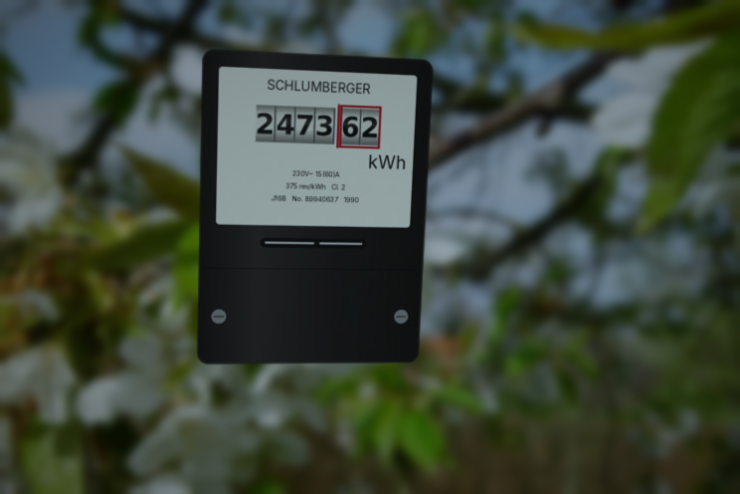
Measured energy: 2473.62 kWh
